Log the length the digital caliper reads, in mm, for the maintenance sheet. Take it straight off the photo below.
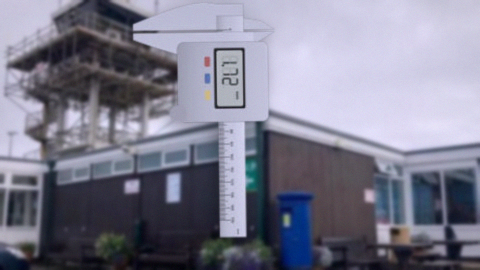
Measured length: 1.72 mm
